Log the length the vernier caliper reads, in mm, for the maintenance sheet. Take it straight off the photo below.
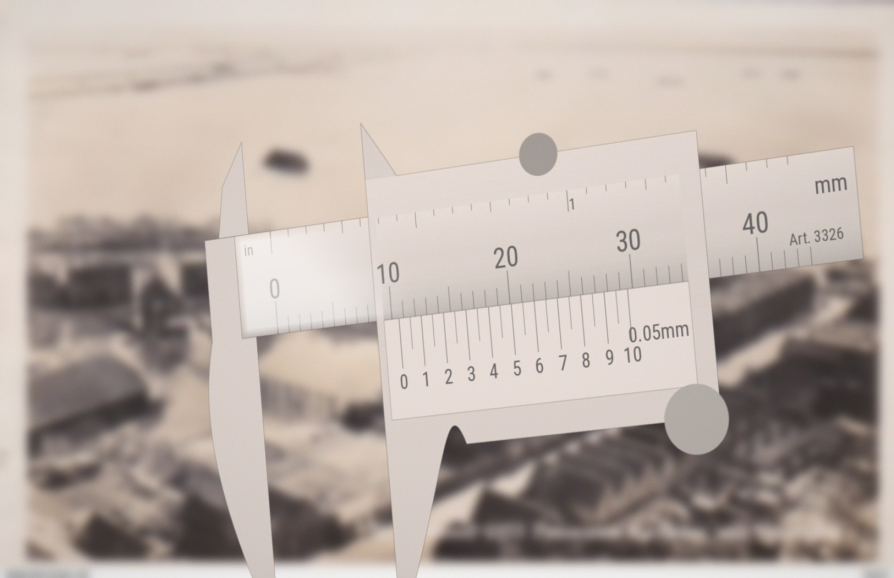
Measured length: 10.6 mm
